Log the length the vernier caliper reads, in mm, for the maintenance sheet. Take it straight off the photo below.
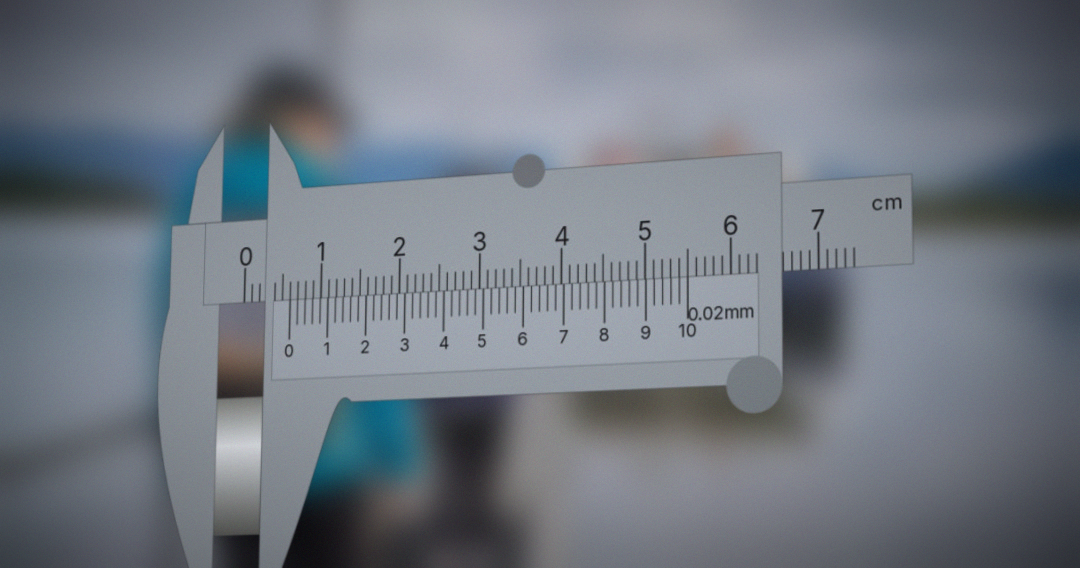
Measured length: 6.0 mm
